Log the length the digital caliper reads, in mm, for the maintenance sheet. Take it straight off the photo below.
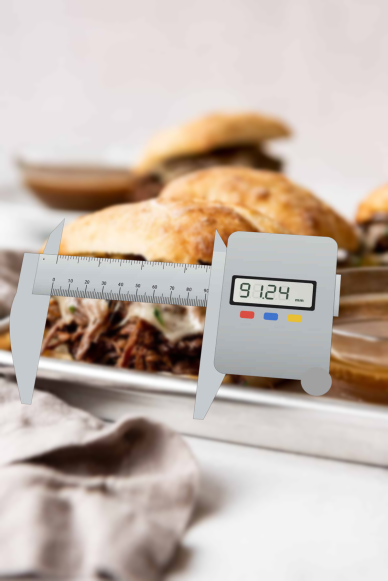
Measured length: 91.24 mm
